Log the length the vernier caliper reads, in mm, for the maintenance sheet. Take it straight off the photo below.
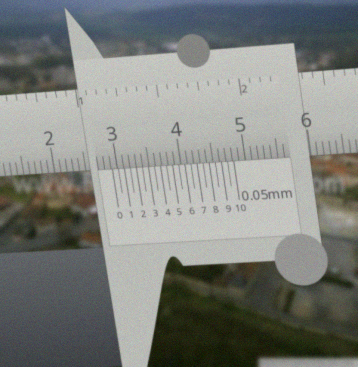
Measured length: 29.2 mm
